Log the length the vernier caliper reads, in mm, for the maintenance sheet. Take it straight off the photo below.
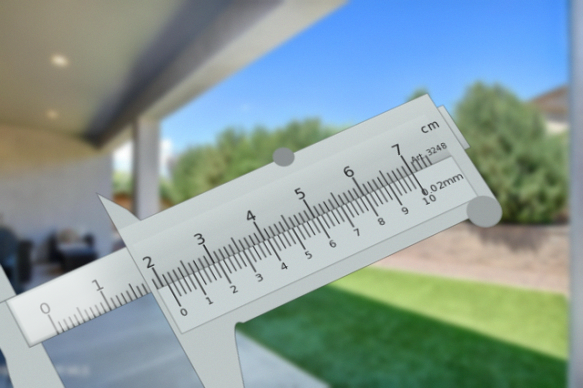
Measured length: 21.0 mm
